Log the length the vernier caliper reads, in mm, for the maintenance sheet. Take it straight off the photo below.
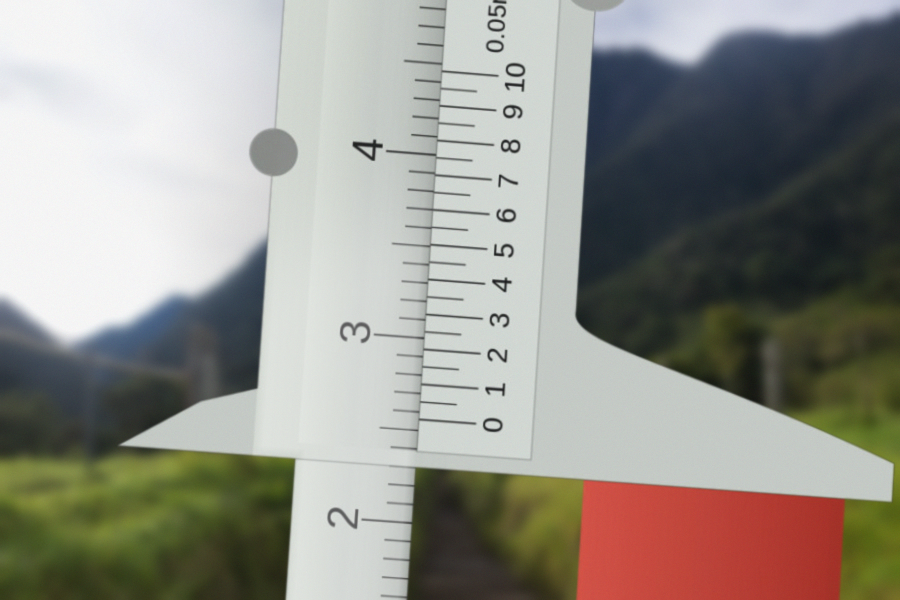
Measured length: 25.6 mm
